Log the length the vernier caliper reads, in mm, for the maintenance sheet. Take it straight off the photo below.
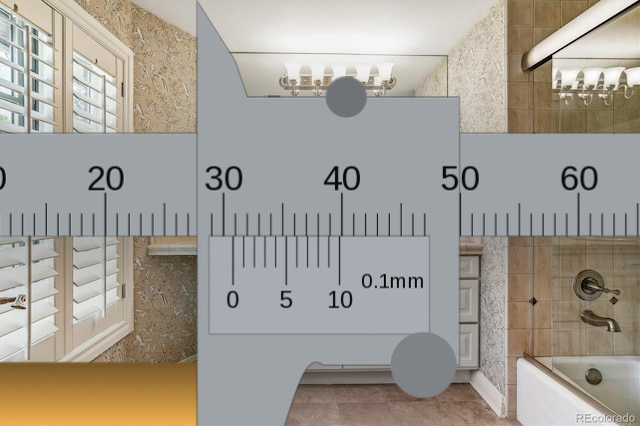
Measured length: 30.8 mm
